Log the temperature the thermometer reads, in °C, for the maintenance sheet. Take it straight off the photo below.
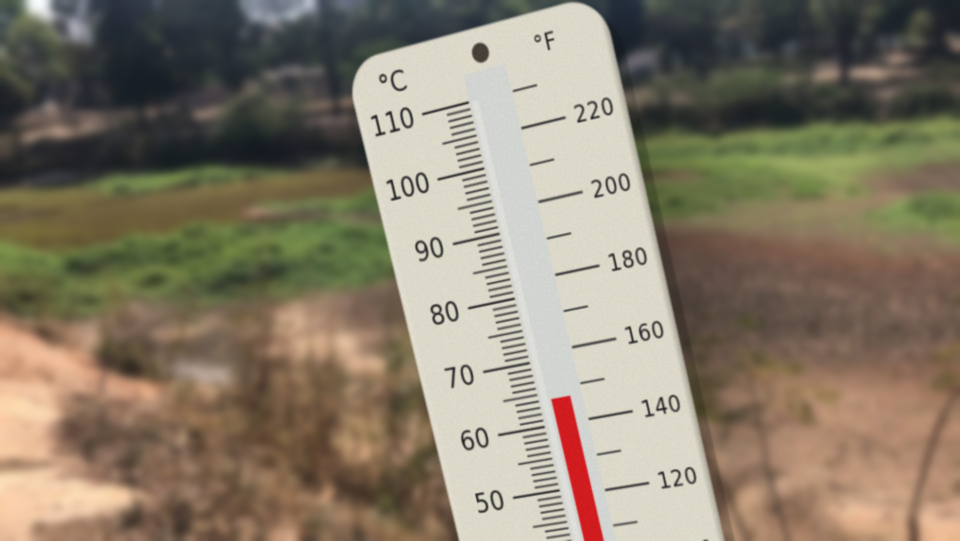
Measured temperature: 64 °C
